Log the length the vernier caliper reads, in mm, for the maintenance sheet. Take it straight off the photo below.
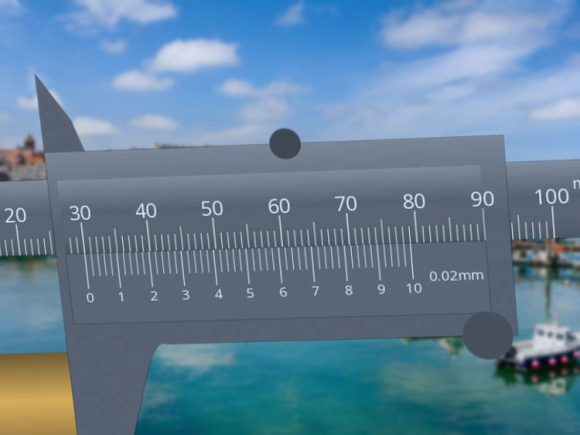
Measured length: 30.0 mm
